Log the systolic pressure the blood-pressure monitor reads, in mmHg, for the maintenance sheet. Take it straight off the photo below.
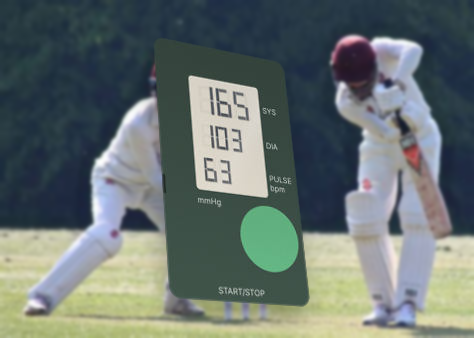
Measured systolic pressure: 165 mmHg
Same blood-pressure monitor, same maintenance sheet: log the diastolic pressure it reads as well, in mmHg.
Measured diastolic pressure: 103 mmHg
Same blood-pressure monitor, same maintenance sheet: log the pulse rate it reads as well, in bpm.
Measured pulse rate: 63 bpm
